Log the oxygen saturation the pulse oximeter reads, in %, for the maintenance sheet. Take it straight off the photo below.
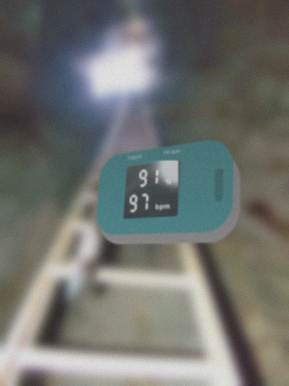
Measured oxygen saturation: 91 %
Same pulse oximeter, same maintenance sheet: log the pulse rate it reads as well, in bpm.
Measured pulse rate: 97 bpm
